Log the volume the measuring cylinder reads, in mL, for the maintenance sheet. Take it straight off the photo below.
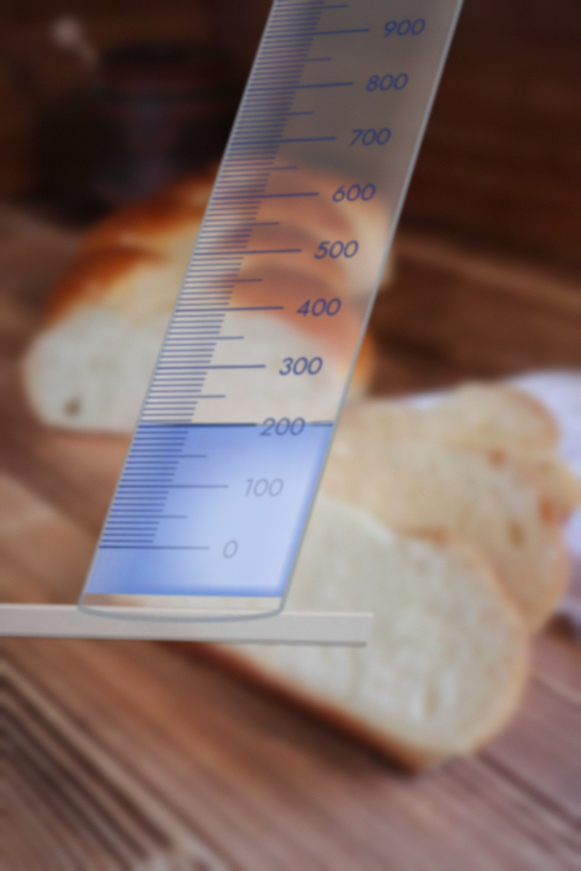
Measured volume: 200 mL
